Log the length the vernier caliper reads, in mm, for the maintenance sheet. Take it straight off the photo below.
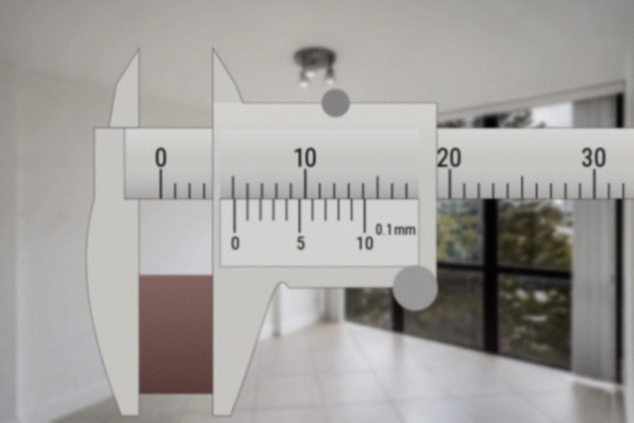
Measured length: 5.1 mm
